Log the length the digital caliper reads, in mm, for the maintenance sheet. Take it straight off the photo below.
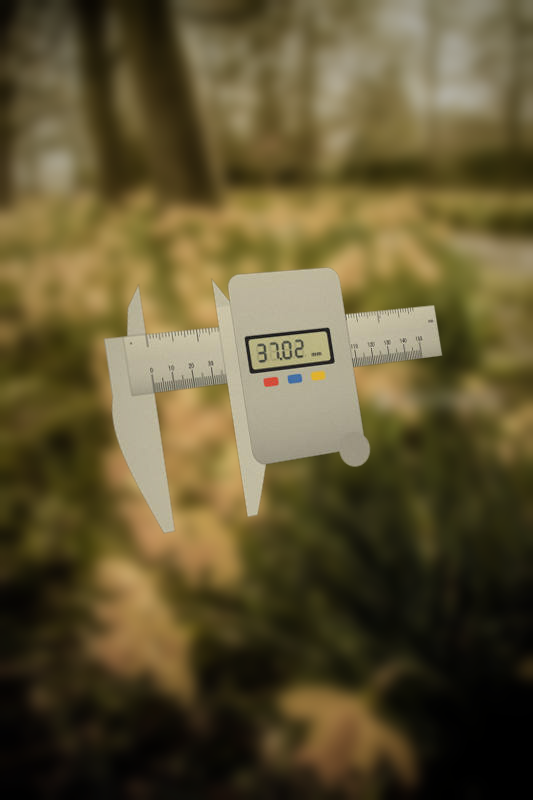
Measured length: 37.02 mm
